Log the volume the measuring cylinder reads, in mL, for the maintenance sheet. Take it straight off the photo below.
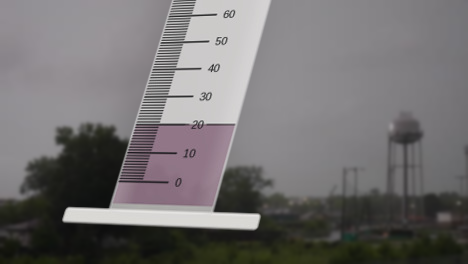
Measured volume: 20 mL
